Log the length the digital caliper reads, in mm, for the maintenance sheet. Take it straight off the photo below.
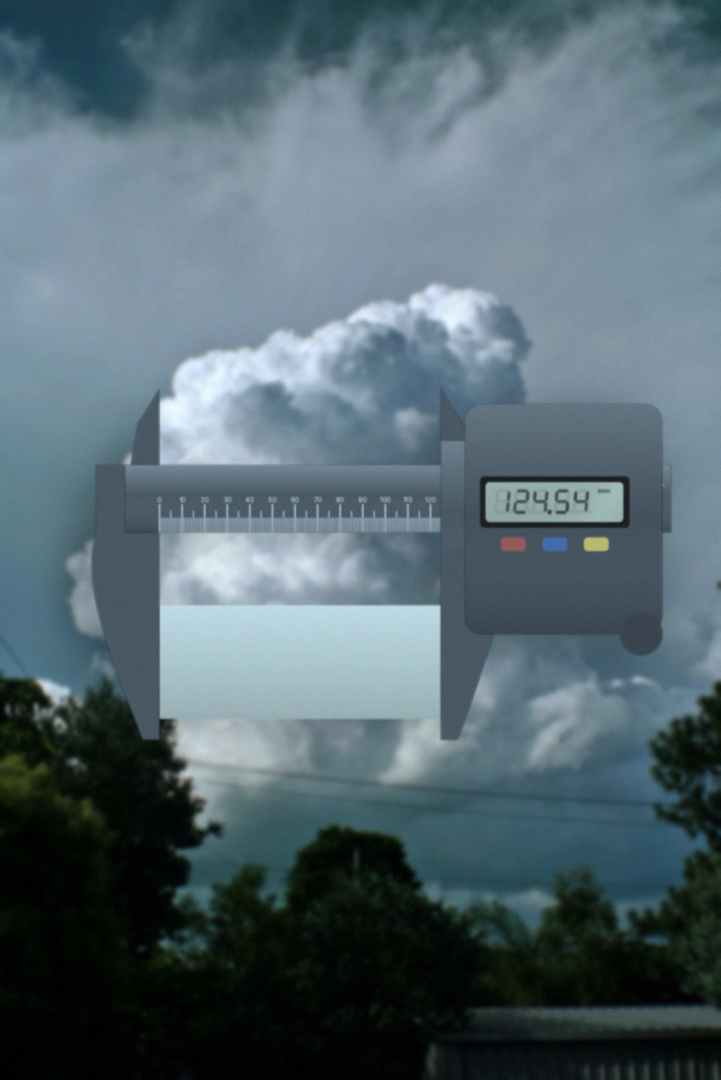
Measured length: 124.54 mm
